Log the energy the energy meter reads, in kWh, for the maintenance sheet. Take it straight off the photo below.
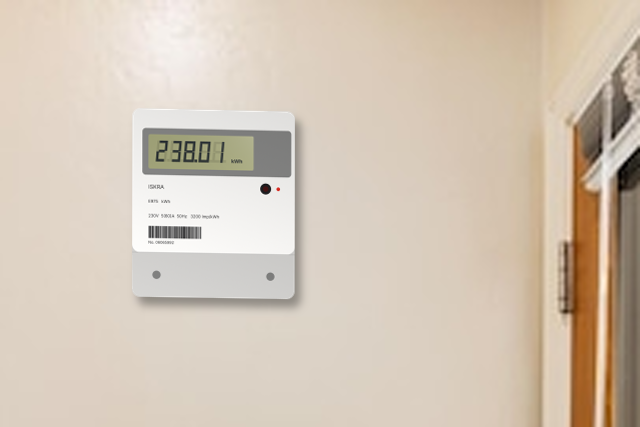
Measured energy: 238.01 kWh
